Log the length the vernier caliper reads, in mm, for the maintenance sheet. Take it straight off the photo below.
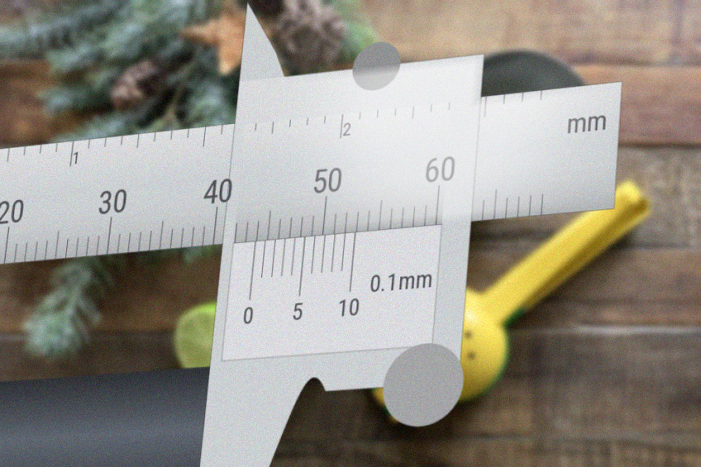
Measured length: 43.9 mm
